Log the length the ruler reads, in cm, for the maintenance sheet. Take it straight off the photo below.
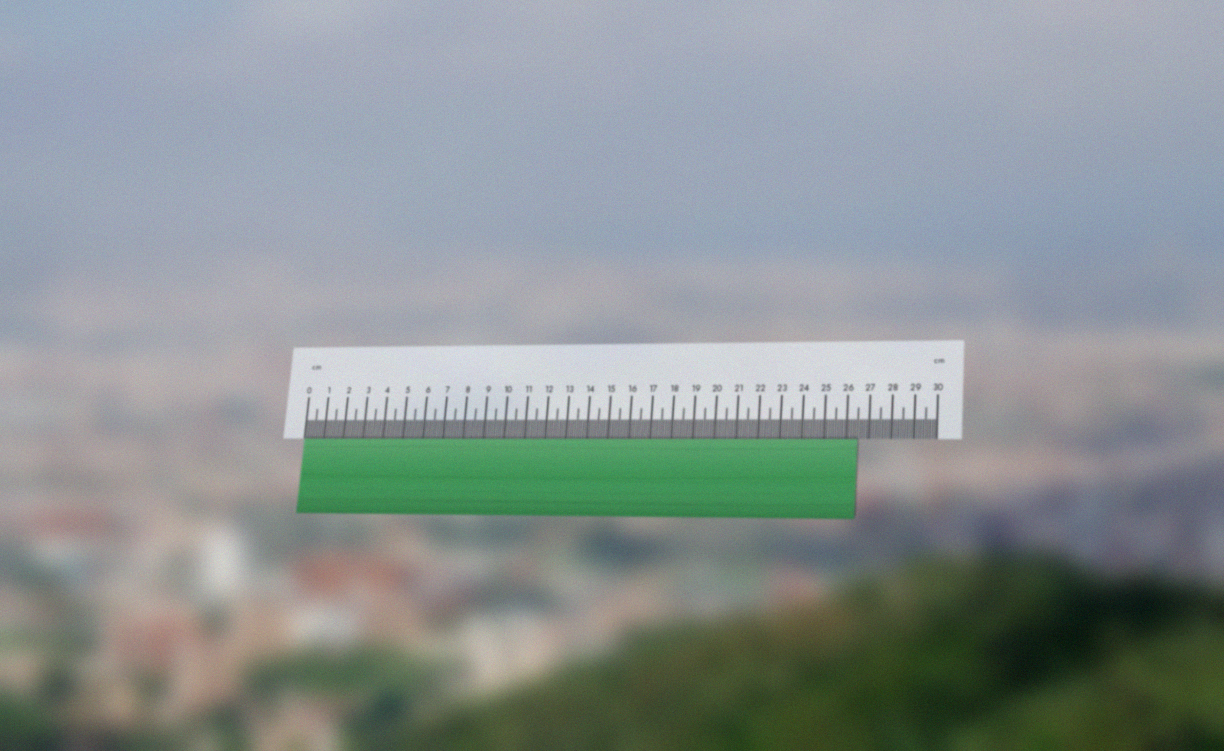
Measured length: 26.5 cm
